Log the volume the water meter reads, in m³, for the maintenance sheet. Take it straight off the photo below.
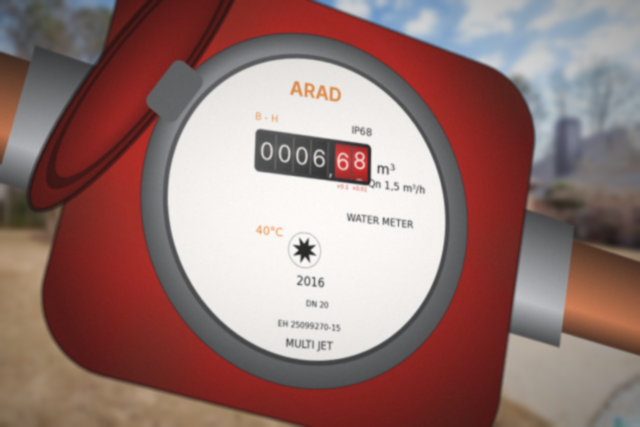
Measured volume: 6.68 m³
